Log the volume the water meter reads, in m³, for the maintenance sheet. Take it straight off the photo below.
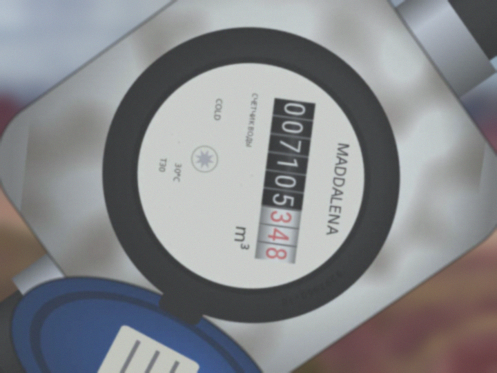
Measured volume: 7105.348 m³
